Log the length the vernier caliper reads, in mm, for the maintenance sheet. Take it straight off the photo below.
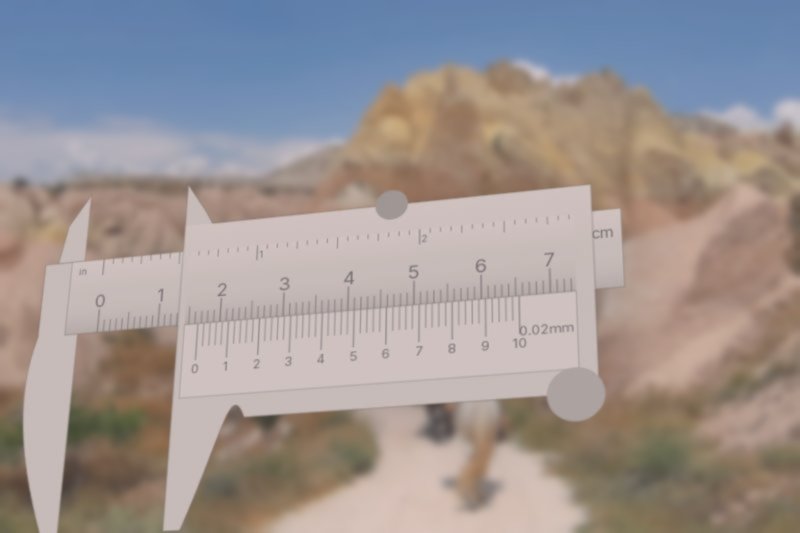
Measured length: 16.5 mm
